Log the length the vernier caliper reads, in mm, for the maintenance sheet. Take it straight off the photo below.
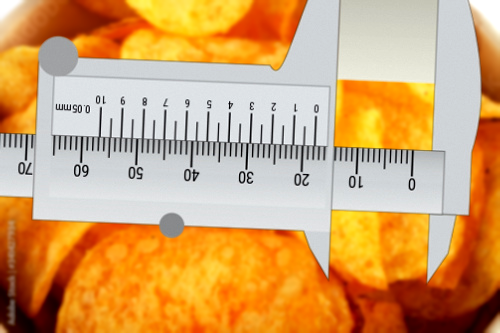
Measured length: 17.8 mm
